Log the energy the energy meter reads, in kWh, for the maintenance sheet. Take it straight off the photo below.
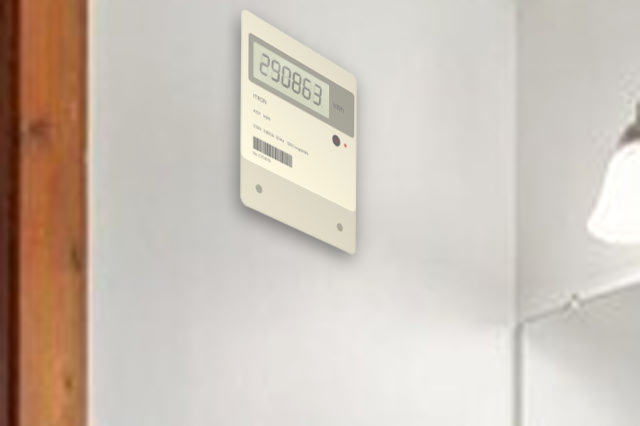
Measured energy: 290863 kWh
